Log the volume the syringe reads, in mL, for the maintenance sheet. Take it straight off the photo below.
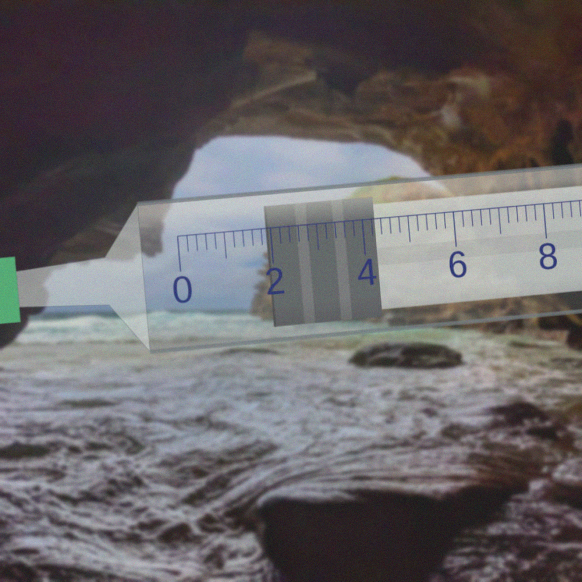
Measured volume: 1.9 mL
